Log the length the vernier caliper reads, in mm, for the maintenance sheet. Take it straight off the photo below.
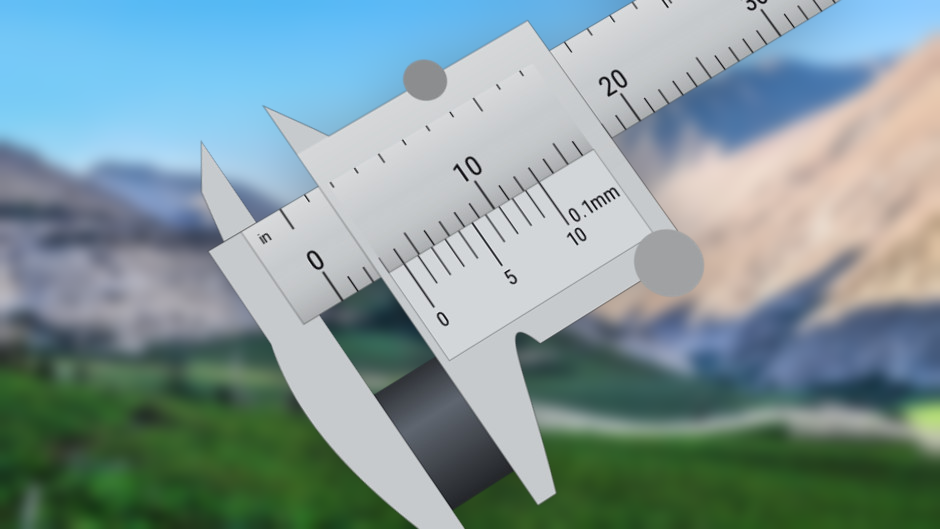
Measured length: 4.0 mm
